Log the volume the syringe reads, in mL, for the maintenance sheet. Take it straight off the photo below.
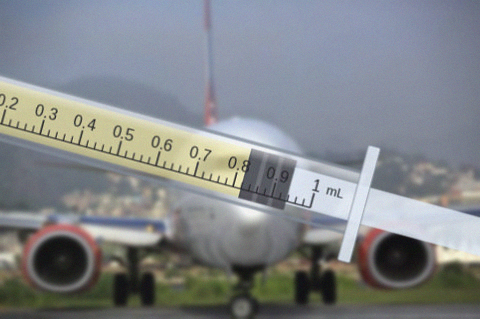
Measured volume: 0.82 mL
